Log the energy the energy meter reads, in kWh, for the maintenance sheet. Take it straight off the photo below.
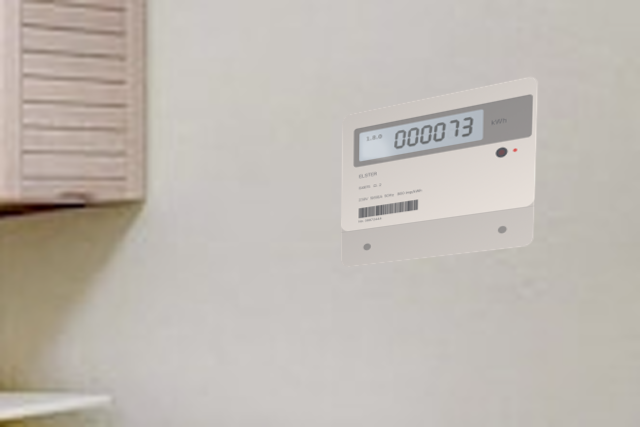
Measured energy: 73 kWh
